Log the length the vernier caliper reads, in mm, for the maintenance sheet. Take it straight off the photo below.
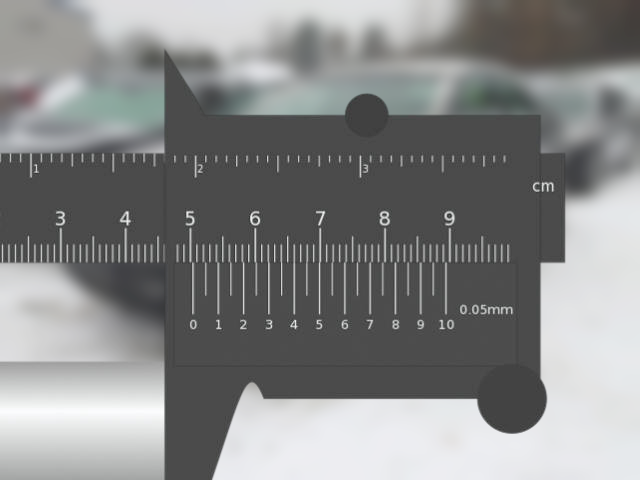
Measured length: 50.4 mm
